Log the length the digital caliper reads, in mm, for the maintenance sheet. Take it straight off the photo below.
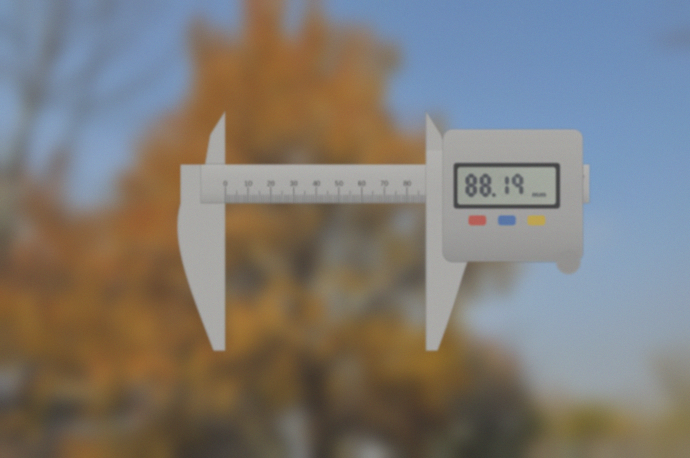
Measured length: 88.19 mm
